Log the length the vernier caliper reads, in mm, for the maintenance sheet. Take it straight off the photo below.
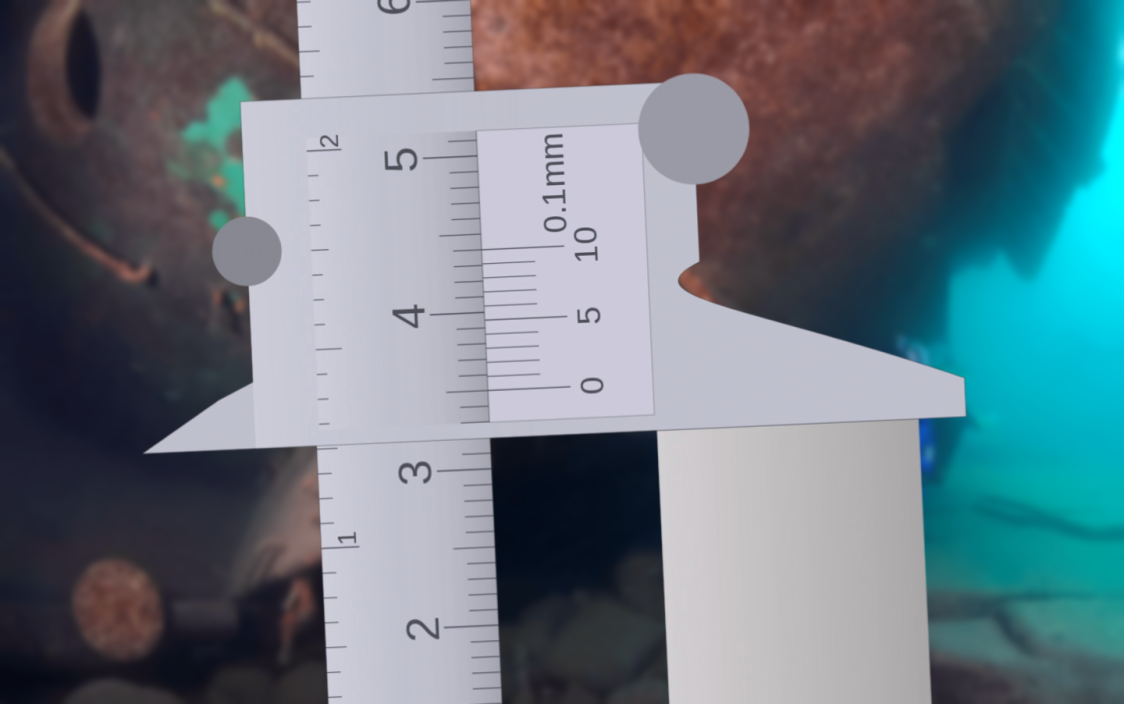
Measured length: 35.0 mm
